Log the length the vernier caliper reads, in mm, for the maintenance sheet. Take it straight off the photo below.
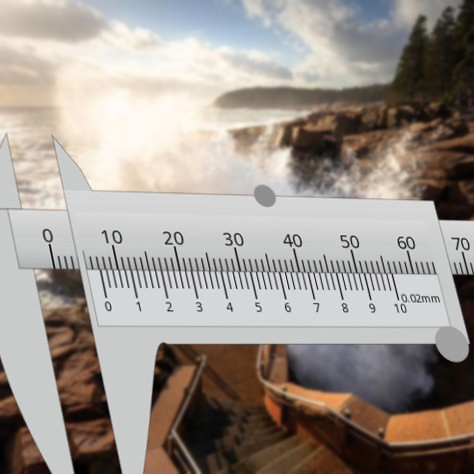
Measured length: 7.2 mm
